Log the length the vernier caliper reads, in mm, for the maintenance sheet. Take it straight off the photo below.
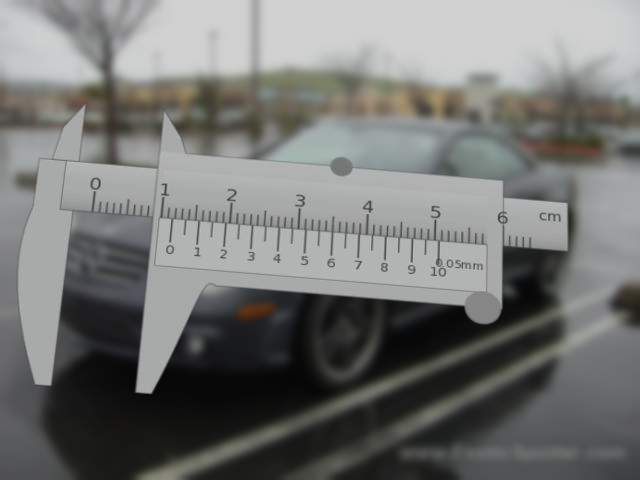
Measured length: 11.6 mm
